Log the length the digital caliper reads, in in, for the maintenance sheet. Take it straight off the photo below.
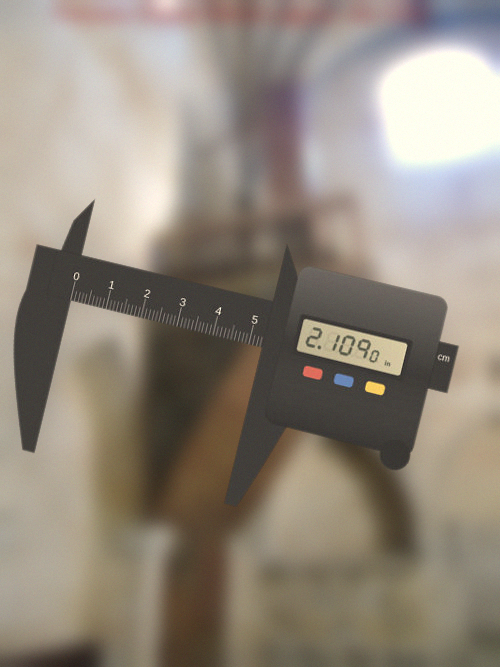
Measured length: 2.1090 in
